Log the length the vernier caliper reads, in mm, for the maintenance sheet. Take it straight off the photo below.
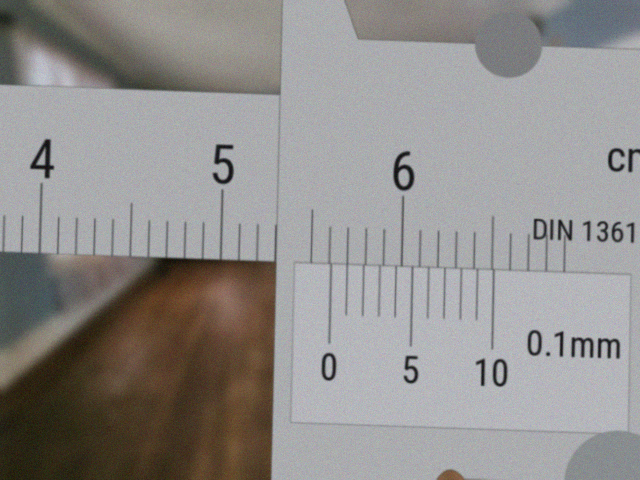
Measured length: 56.1 mm
